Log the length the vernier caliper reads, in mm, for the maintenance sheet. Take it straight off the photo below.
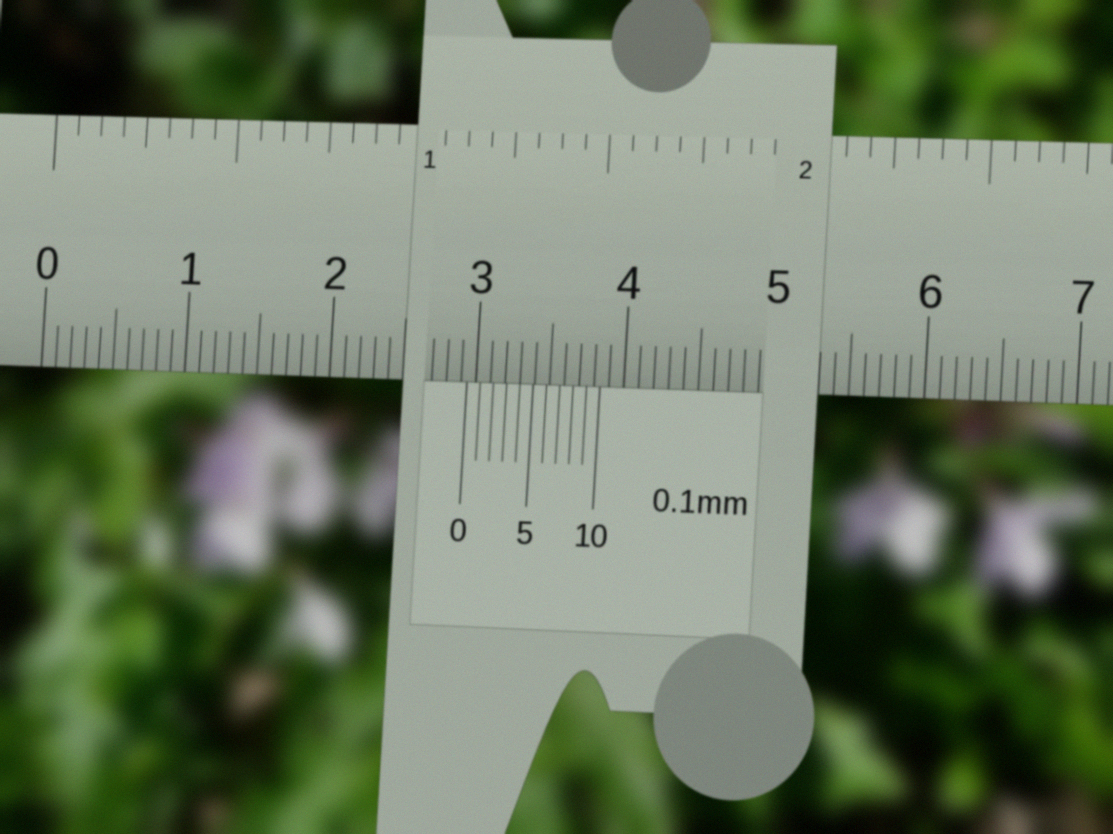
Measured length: 29.4 mm
